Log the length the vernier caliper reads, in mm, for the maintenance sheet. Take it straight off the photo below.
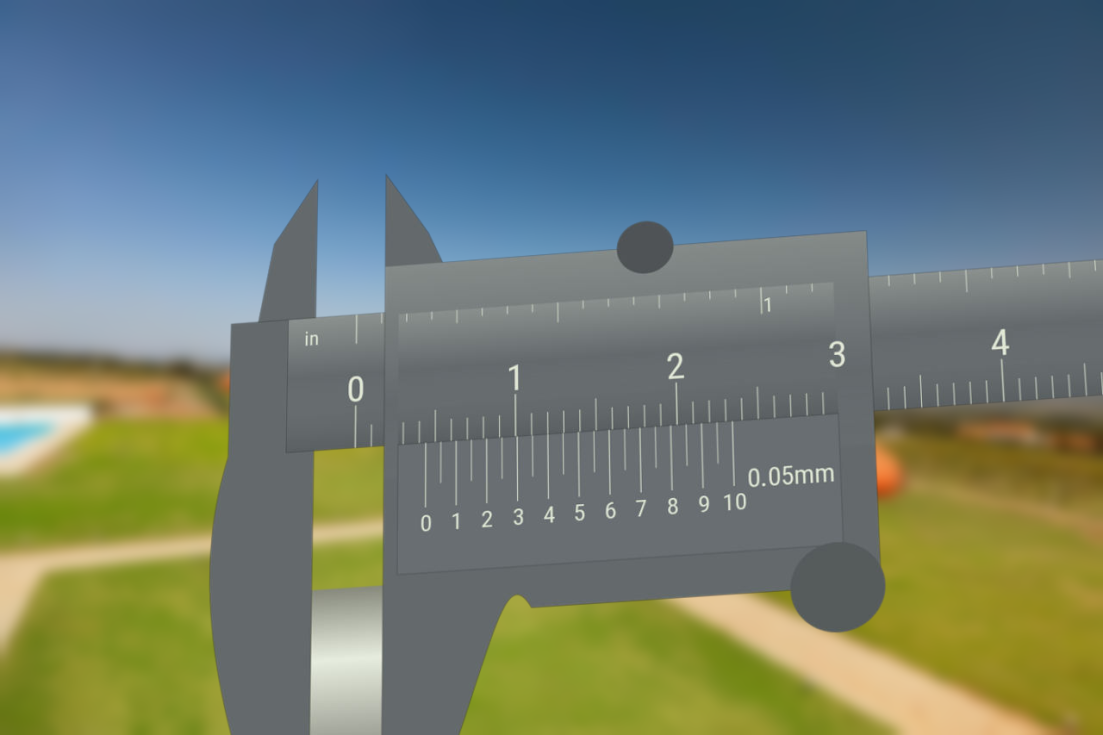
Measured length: 4.4 mm
